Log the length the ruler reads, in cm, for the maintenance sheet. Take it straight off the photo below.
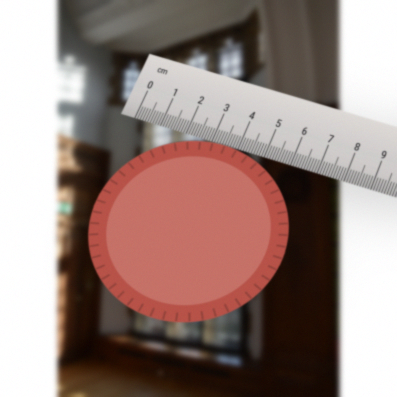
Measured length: 7 cm
